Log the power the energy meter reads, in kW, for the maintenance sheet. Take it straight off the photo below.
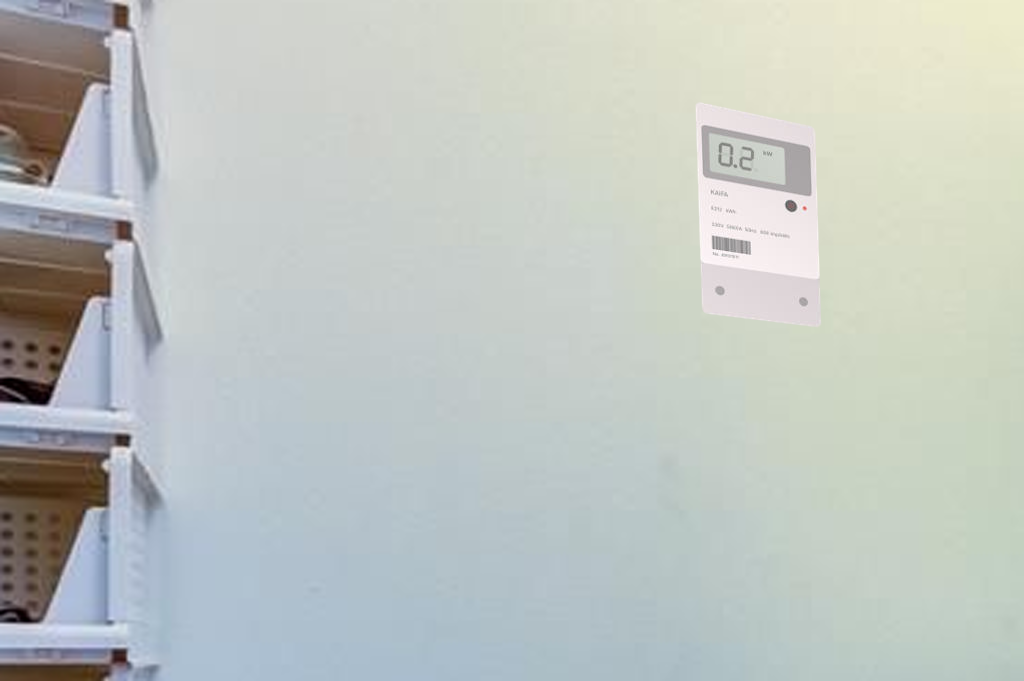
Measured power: 0.2 kW
